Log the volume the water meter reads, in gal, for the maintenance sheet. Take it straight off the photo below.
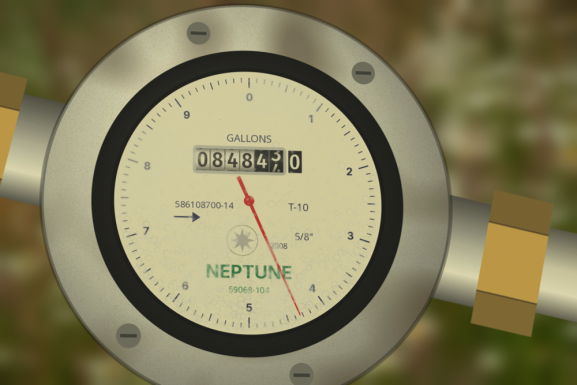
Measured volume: 848434.3 gal
